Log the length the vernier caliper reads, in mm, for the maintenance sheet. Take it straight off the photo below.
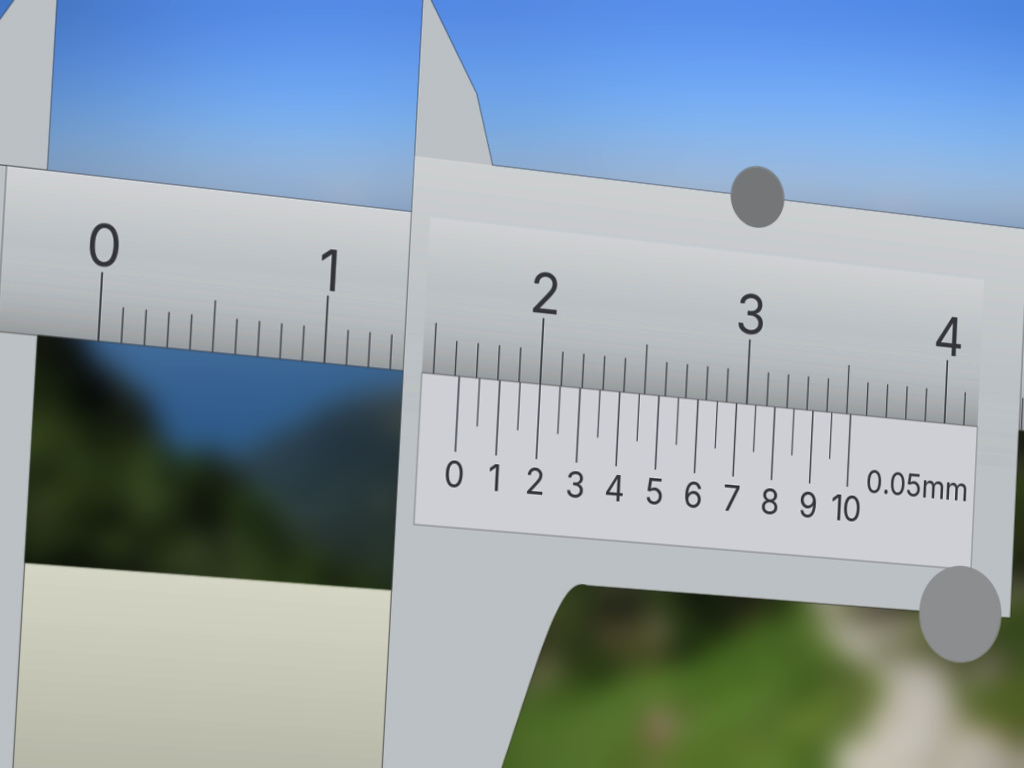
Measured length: 16.2 mm
